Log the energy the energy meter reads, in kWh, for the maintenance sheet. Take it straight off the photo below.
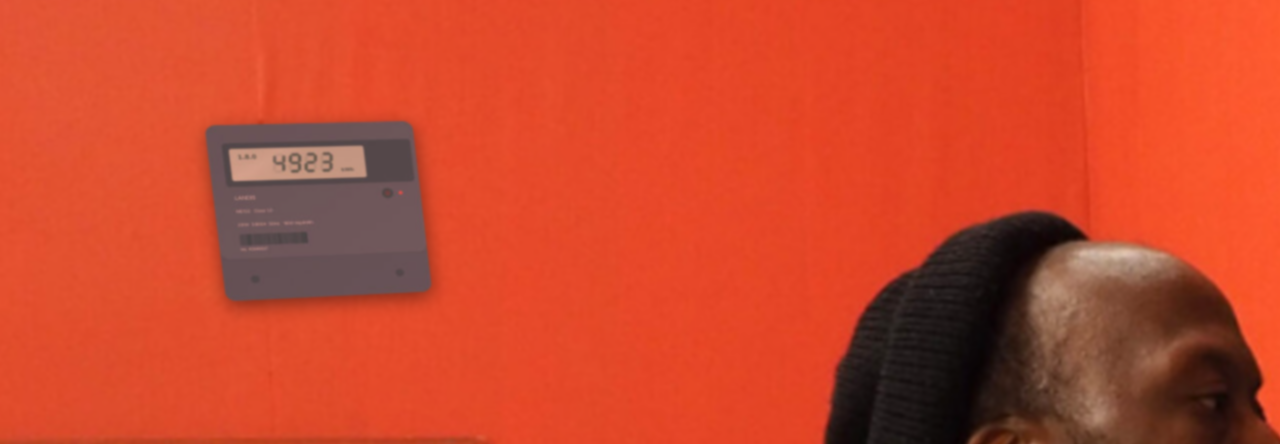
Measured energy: 4923 kWh
